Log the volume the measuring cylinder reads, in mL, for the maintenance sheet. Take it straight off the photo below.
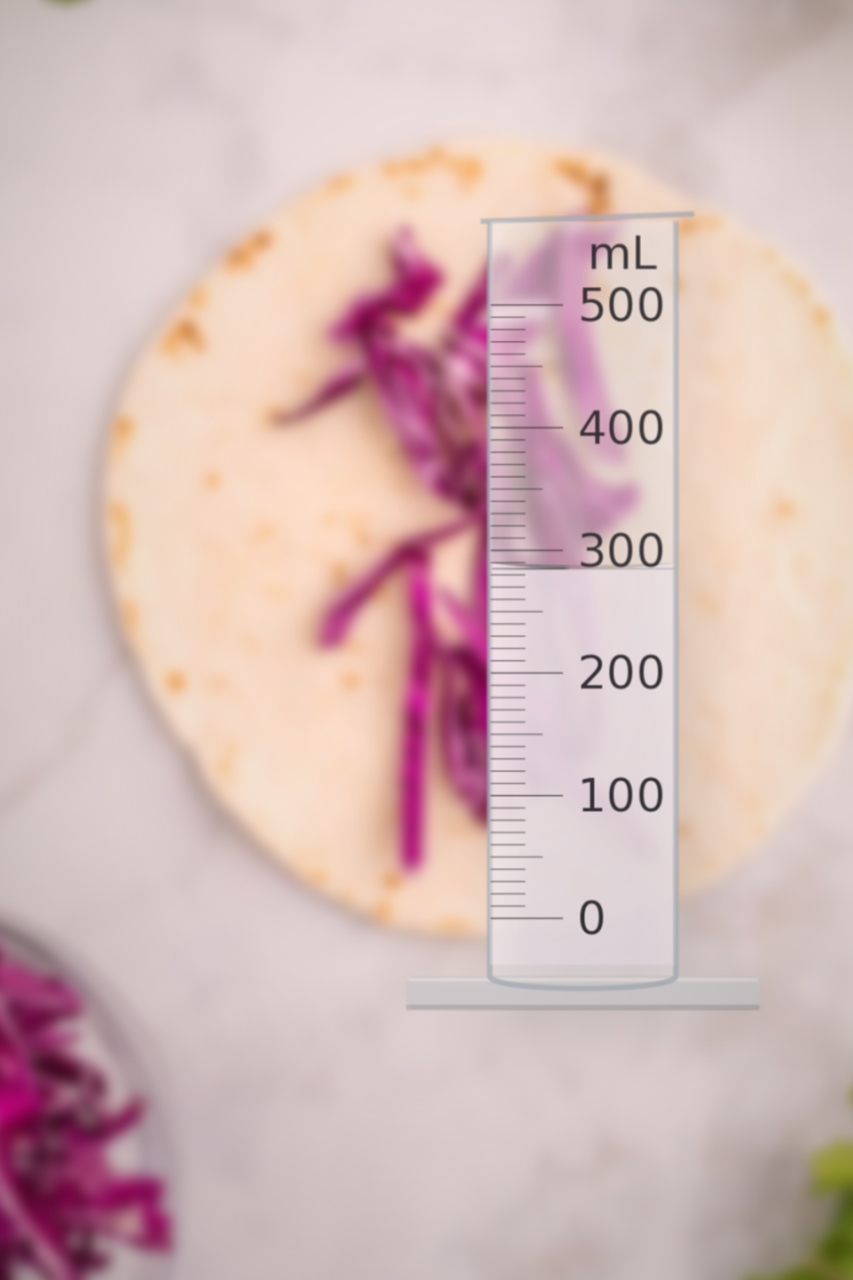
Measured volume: 285 mL
